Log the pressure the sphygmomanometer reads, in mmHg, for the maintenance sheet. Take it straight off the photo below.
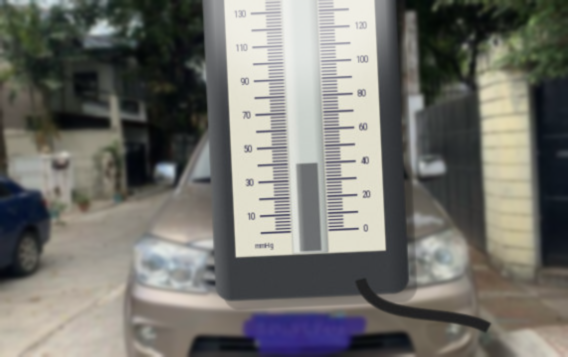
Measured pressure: 40 mmHg
